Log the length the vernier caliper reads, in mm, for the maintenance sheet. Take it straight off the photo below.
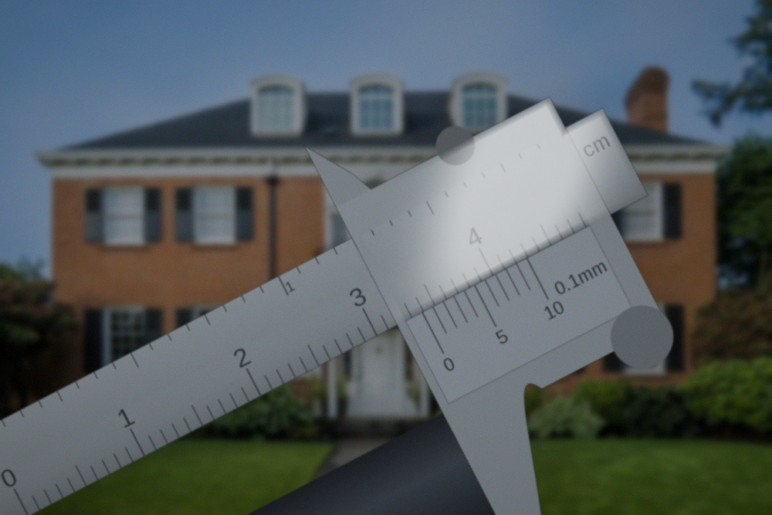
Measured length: 33.9 mm
